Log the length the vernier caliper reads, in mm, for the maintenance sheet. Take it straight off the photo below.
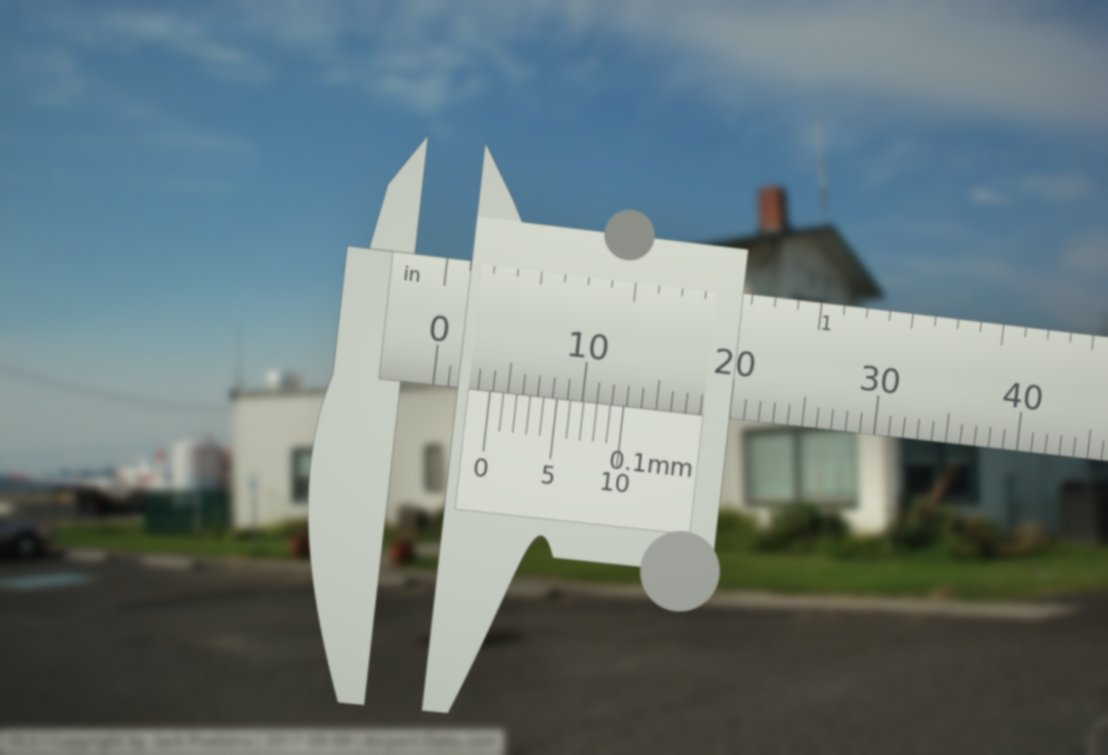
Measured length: 3.8 mm
